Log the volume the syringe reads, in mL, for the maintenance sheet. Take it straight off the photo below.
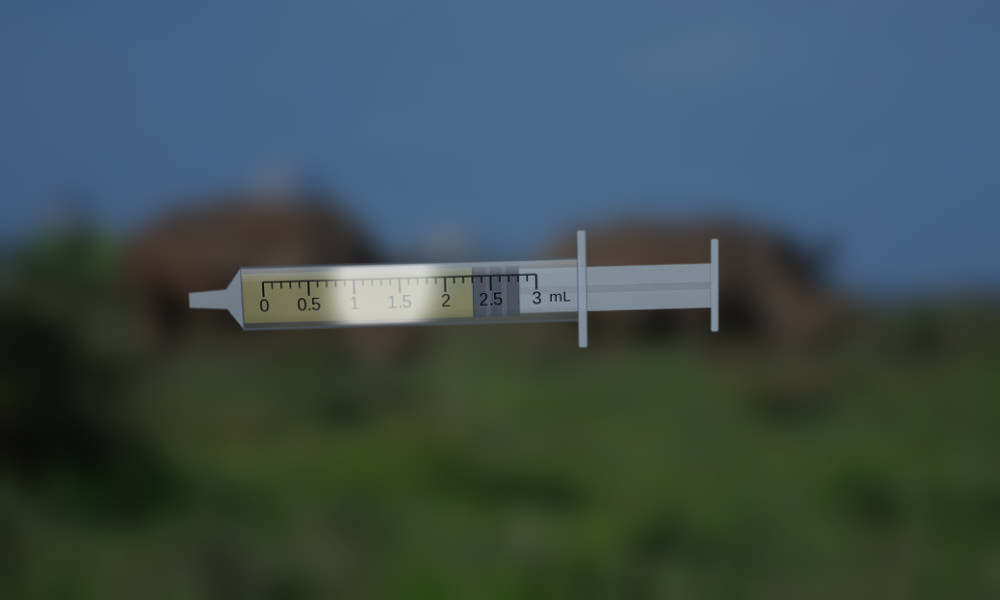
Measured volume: 2.3 mL
